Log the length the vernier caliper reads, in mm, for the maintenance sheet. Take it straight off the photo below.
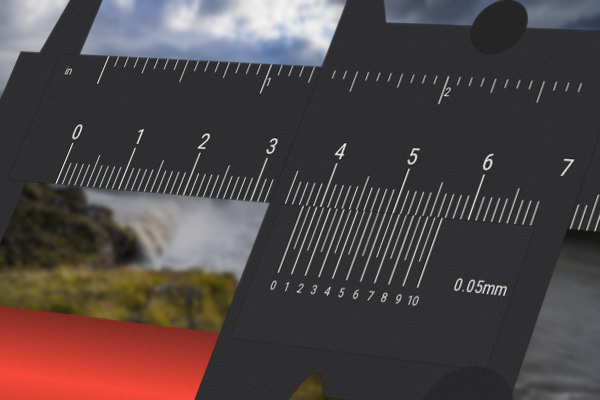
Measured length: 37.6 mm
